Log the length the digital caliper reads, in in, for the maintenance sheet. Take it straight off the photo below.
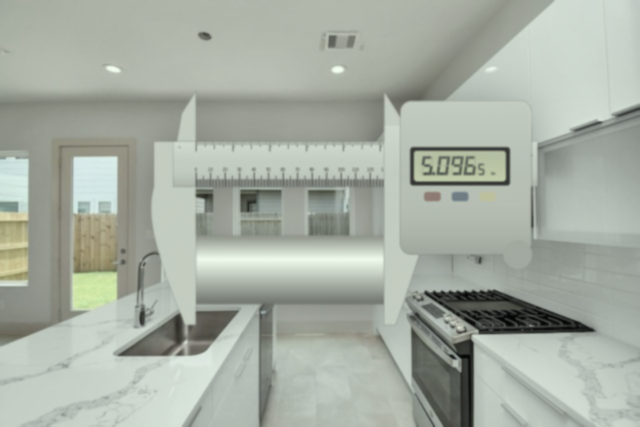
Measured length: 5.0965 in
